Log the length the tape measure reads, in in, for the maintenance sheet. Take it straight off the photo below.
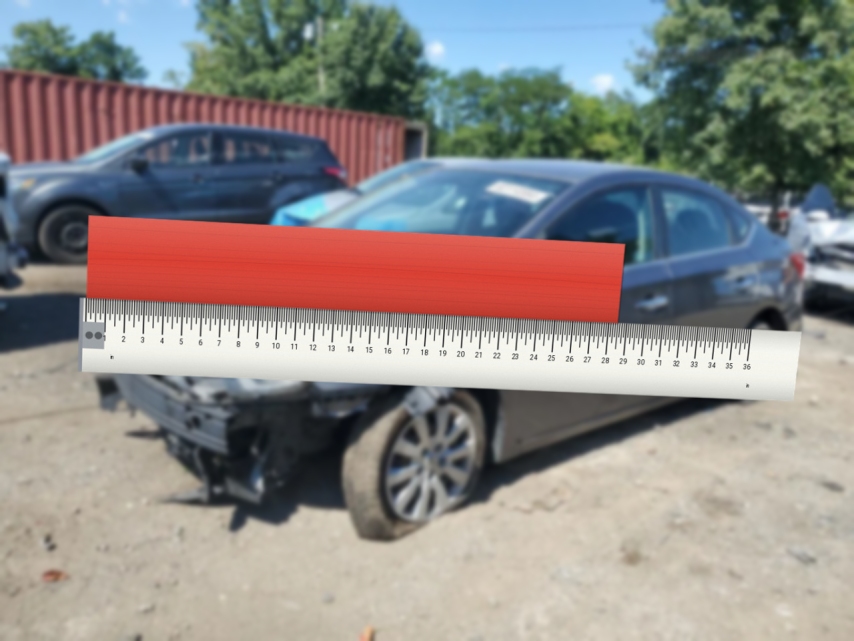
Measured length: 28.5 in
